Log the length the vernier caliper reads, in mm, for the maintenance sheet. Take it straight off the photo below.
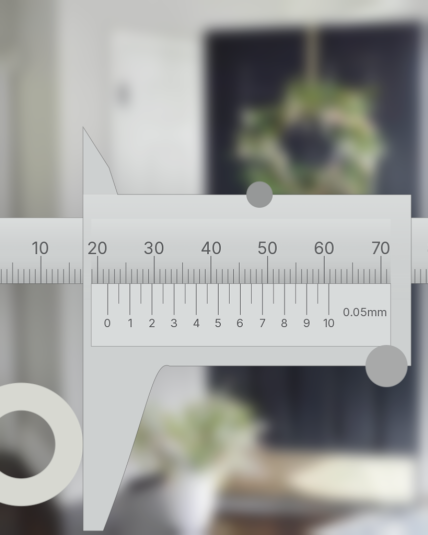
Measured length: 21.8 mm
